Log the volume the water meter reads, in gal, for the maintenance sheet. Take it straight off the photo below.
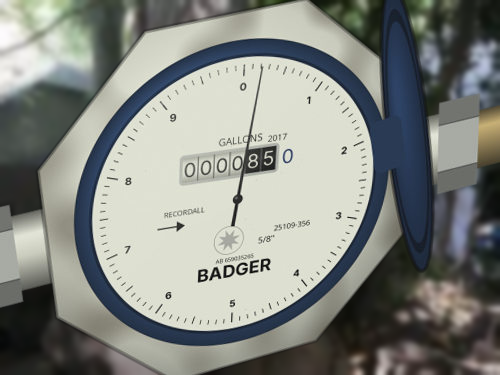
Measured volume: 850.2 gal
